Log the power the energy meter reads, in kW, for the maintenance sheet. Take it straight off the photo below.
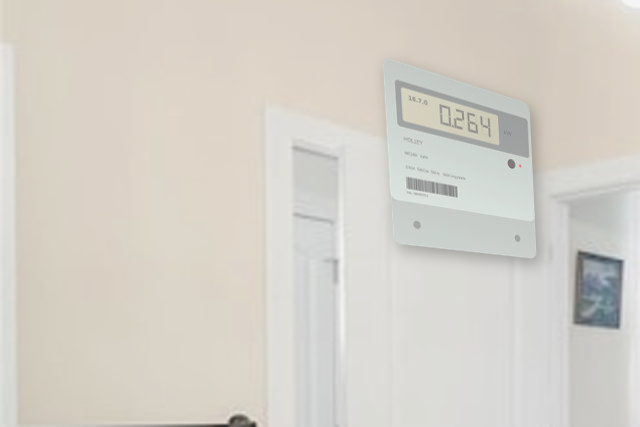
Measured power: 0.264 kW
